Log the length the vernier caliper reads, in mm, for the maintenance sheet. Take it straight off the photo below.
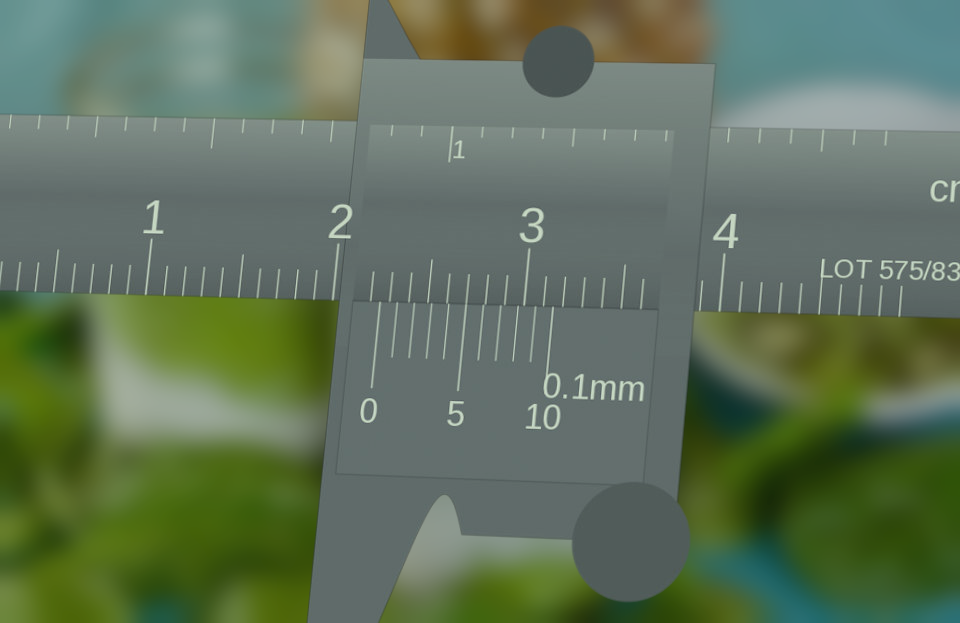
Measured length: 22.5 mm
